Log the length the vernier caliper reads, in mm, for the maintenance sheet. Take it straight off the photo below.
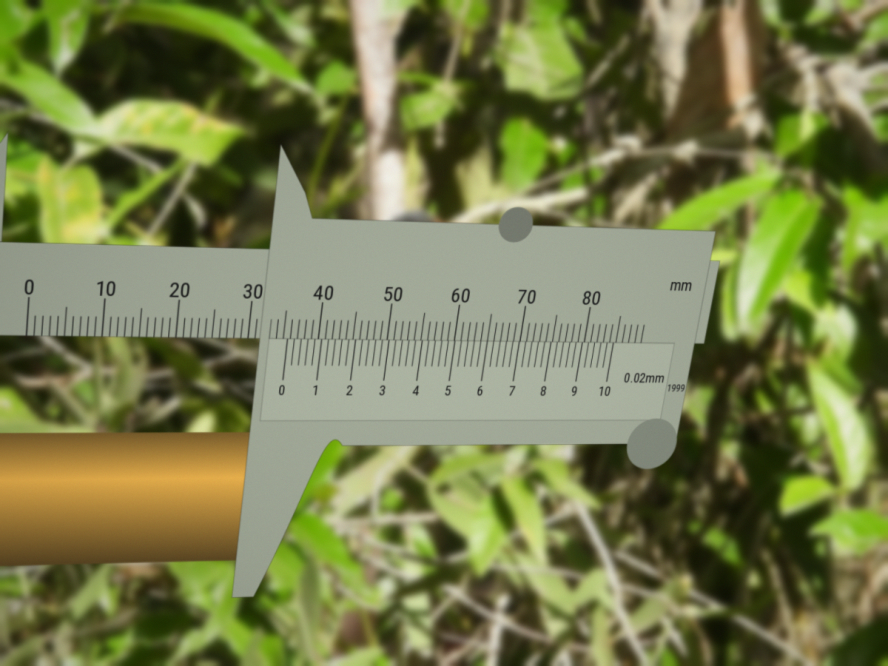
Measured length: 35.6 mm
